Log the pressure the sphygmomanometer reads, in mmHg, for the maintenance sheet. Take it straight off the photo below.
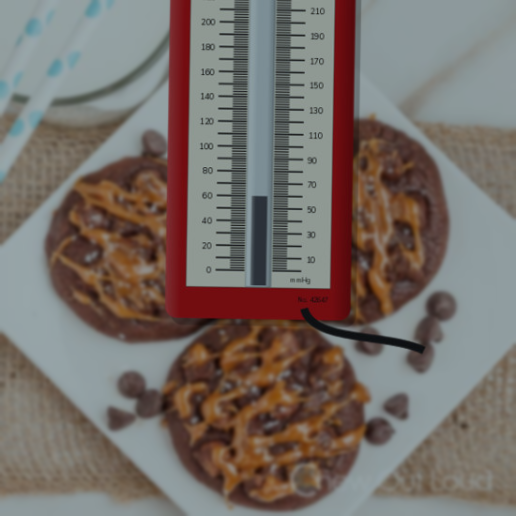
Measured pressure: 60 mmHg
